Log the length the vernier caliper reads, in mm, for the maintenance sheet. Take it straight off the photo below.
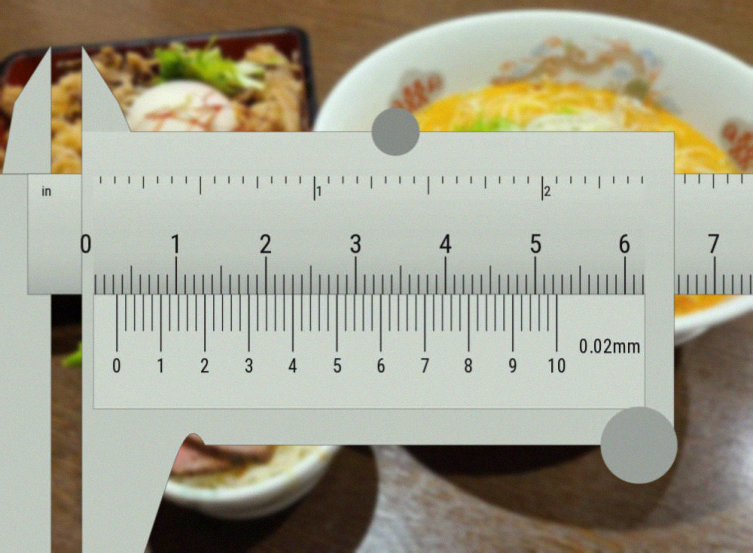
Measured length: 3.4 mm
